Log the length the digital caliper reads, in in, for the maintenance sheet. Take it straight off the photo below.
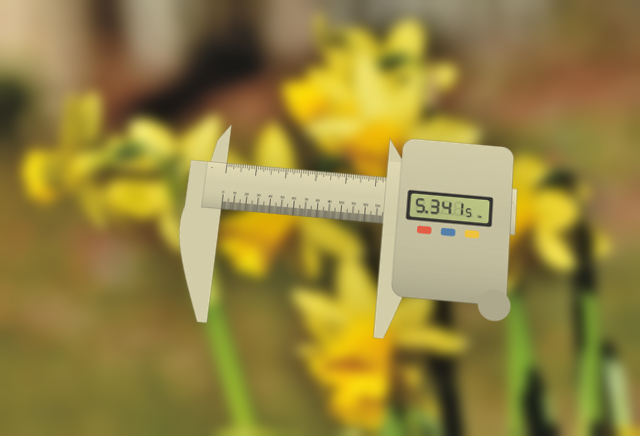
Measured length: 5.3415 in
